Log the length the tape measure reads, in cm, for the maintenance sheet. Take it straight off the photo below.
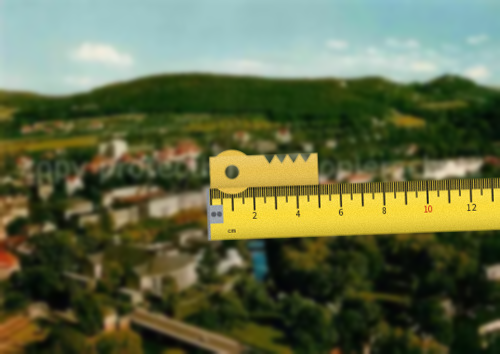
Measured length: 5 cm
